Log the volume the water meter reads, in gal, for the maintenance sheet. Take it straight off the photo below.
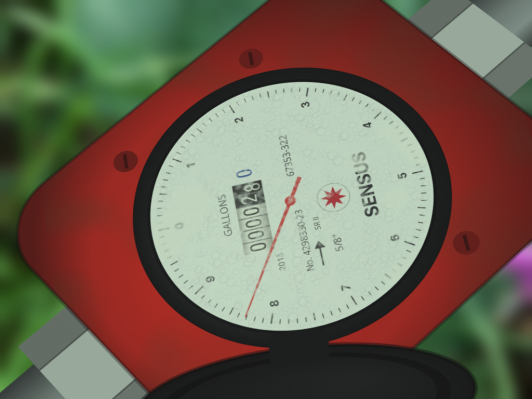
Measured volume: 278.3 gal
